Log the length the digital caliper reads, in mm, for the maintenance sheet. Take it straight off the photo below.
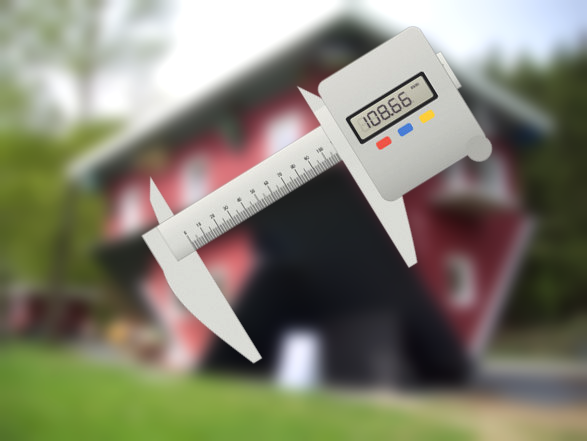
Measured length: 108.66 mm
